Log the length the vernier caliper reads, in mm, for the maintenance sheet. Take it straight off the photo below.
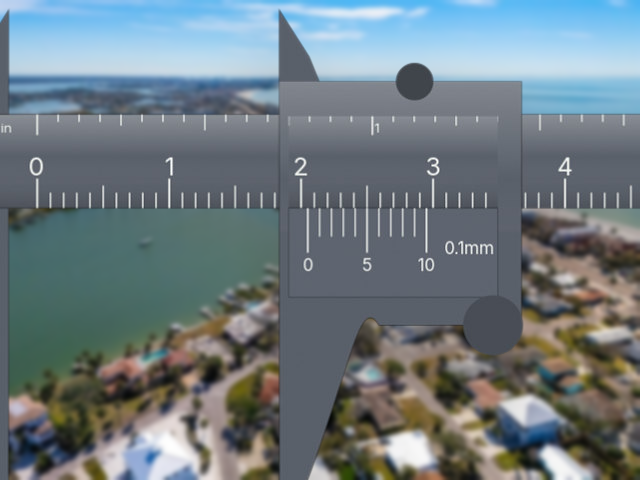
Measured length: 20.5 mm
